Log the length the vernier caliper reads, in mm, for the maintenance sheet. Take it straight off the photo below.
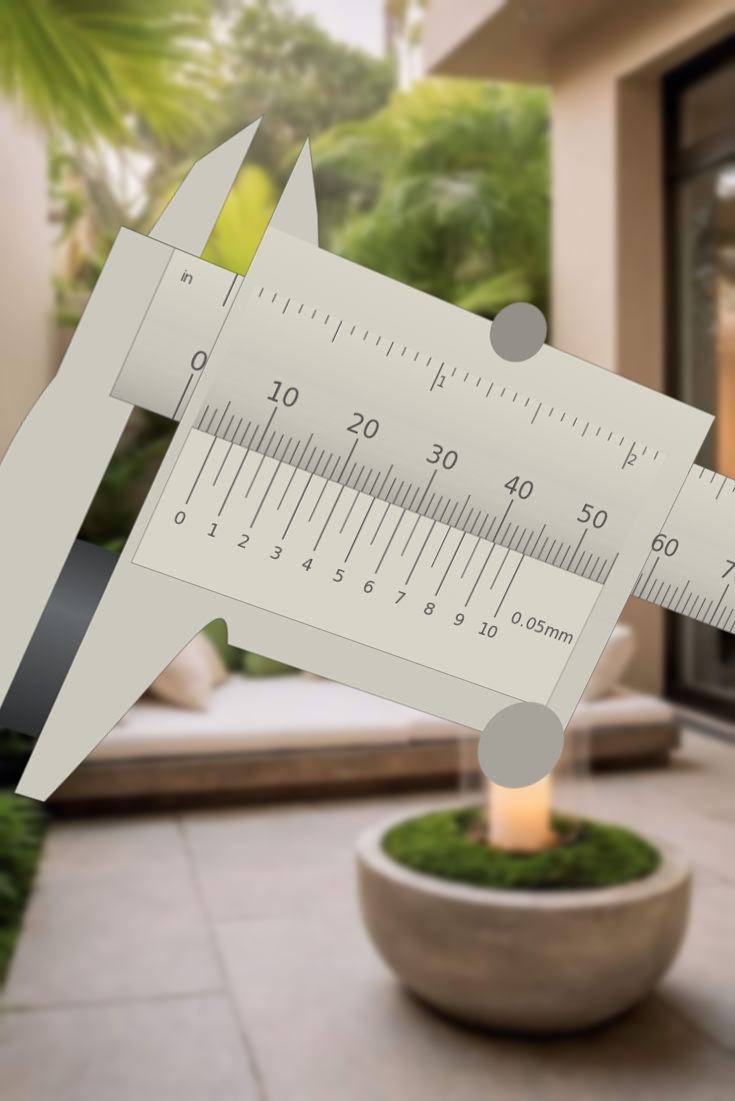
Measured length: 5.2 mm
